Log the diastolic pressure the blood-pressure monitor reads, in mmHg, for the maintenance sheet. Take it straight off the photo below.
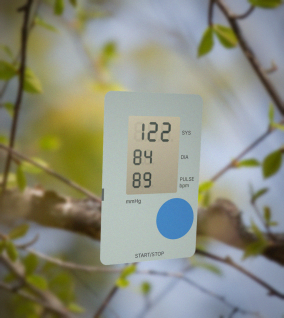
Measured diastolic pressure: 84 mmHg
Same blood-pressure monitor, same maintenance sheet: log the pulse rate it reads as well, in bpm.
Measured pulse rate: 89 bpm
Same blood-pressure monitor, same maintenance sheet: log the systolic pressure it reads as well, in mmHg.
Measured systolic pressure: 122 mmHg
